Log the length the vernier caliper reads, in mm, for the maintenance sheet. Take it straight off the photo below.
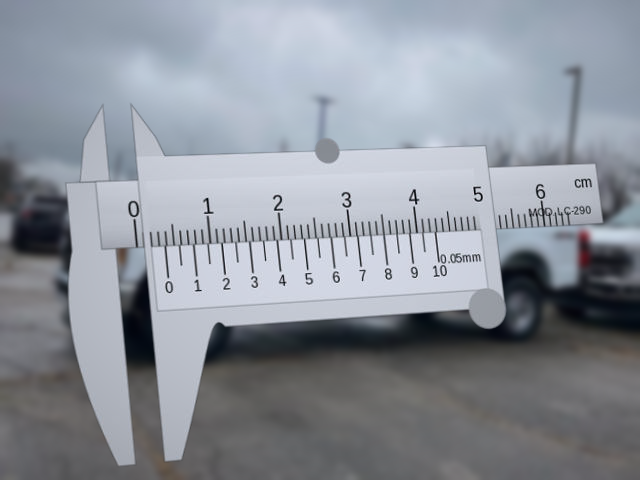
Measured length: 3.8 mm
